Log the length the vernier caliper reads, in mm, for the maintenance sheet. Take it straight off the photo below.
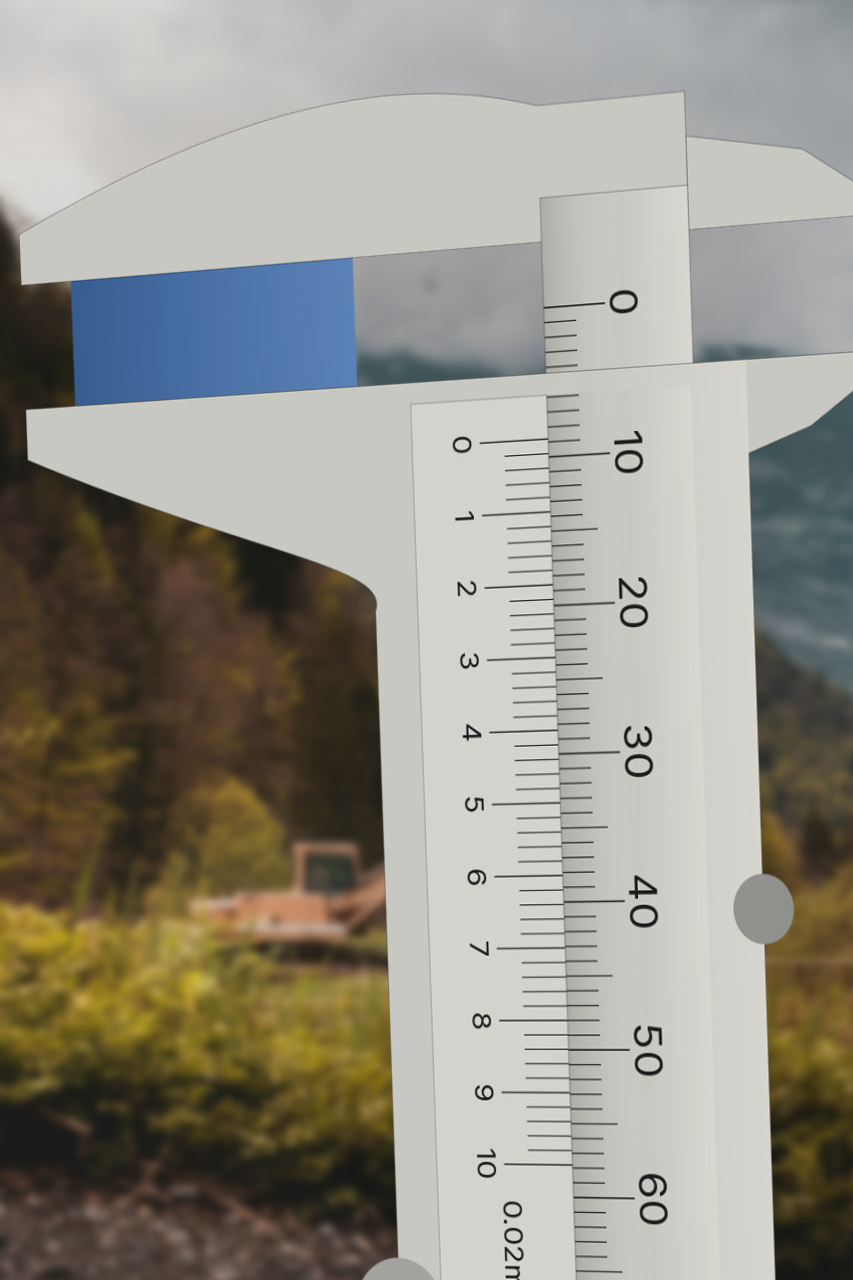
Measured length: 8.8 mm
